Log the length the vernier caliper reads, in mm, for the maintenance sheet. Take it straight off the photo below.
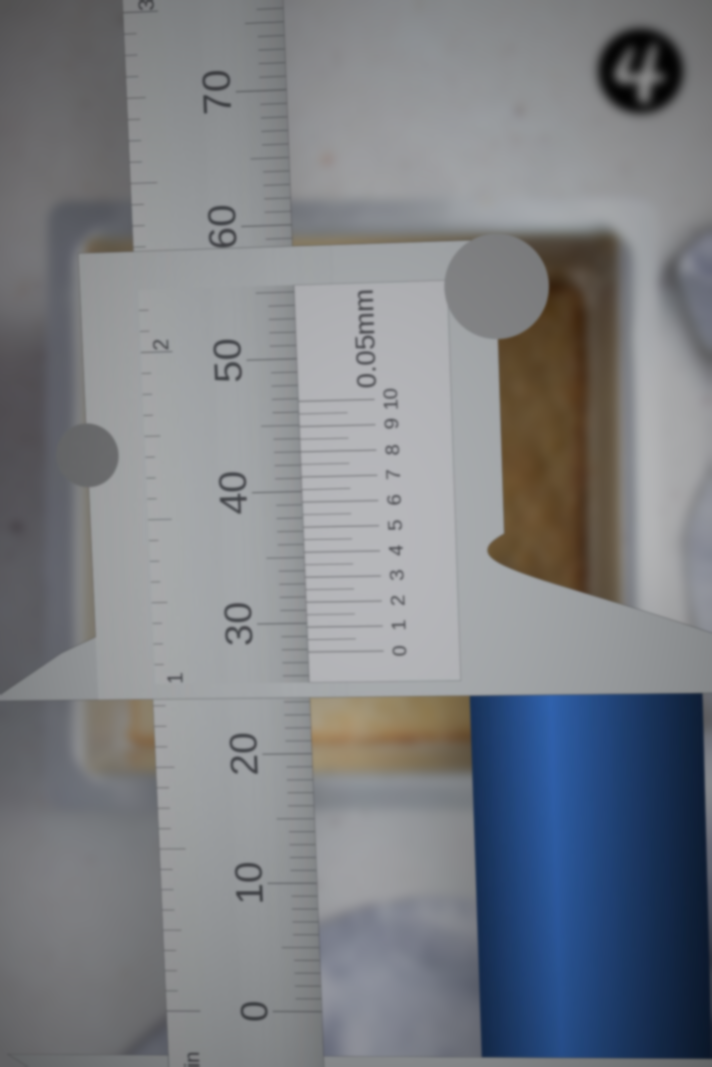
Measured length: 27.8 mm
